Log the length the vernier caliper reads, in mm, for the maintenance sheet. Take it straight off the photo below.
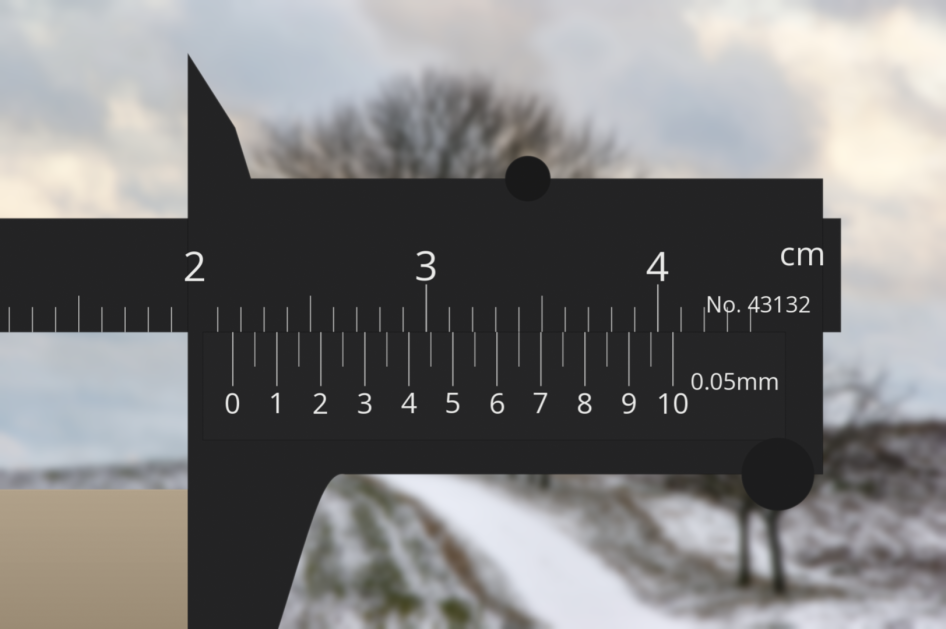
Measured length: 21.65 mm
